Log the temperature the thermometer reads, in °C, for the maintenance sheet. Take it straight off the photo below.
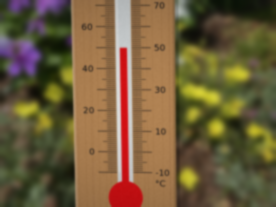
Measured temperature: 50 °C
